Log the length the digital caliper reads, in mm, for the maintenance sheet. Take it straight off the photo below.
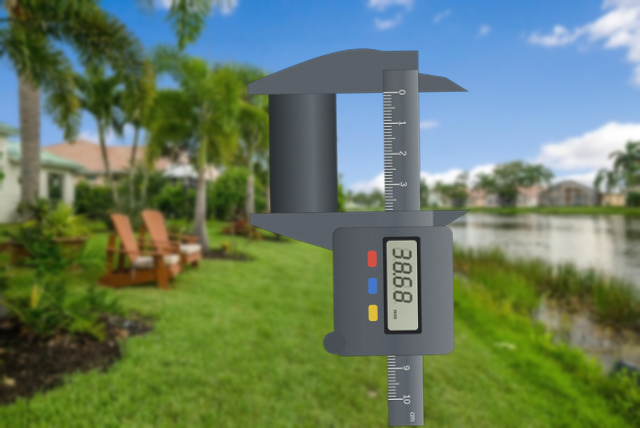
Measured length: 38.68 mm
